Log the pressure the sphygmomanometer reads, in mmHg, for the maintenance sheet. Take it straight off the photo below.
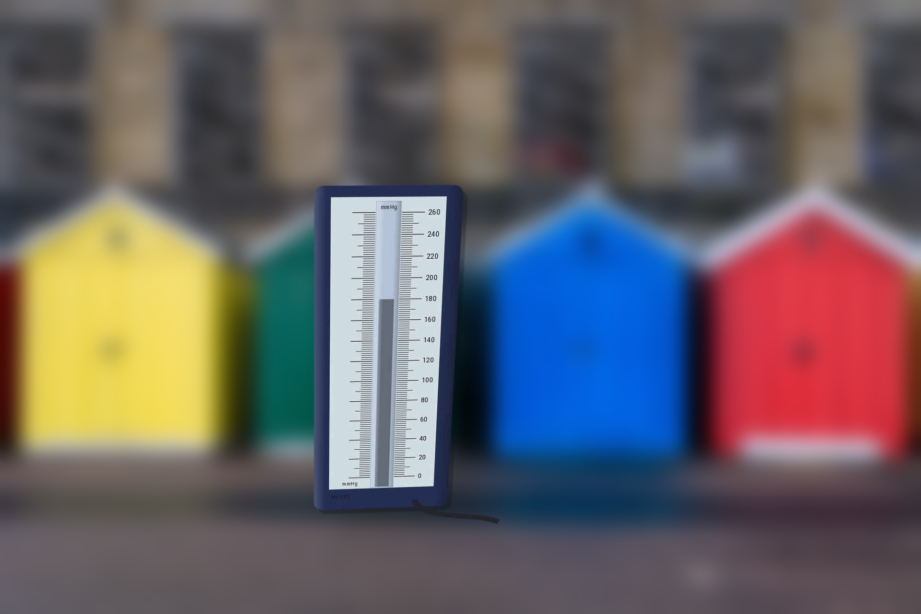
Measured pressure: 180 mmHg
